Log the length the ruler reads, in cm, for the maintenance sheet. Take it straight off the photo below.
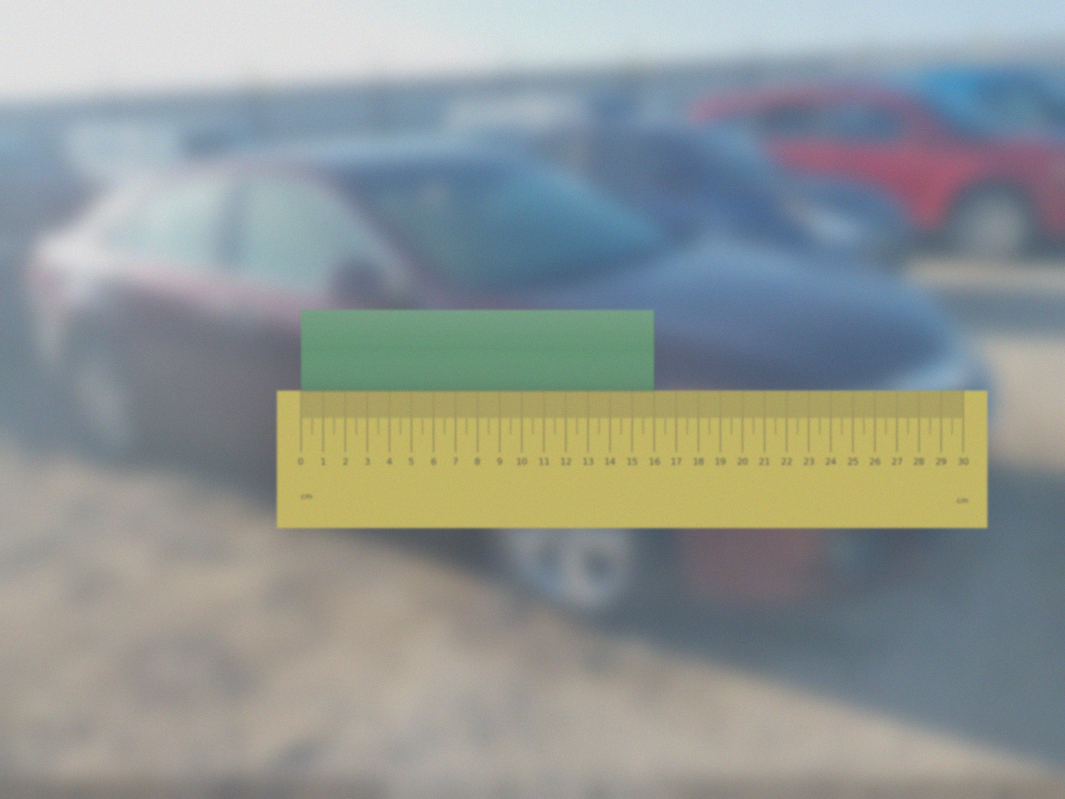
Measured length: 16 cm
